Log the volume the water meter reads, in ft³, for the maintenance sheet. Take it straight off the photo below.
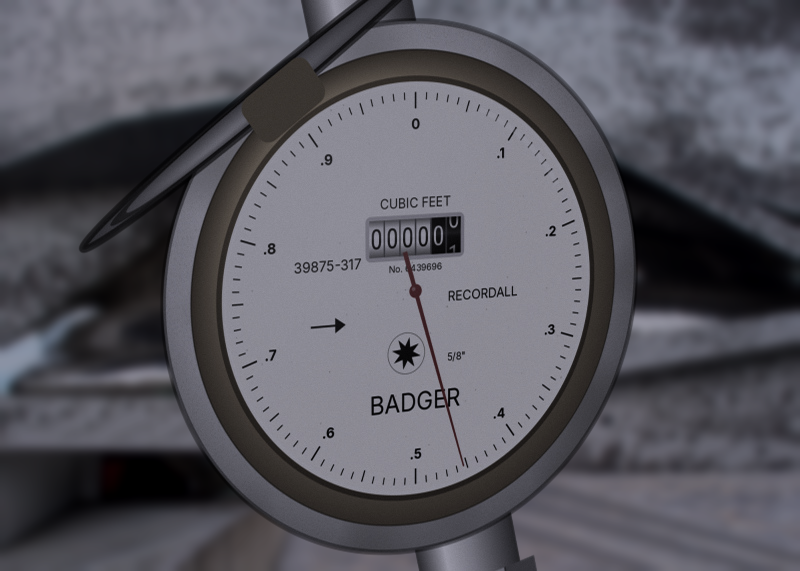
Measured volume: 0.45 ft³
